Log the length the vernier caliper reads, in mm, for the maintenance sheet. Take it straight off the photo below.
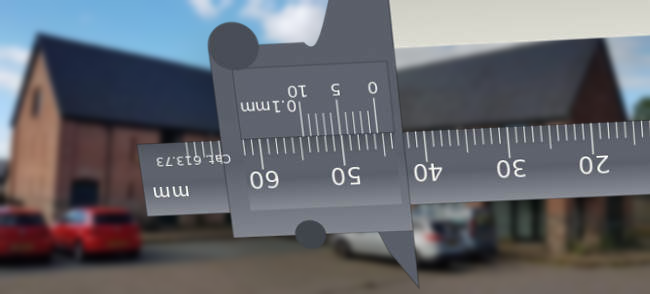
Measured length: 45.6 mm
